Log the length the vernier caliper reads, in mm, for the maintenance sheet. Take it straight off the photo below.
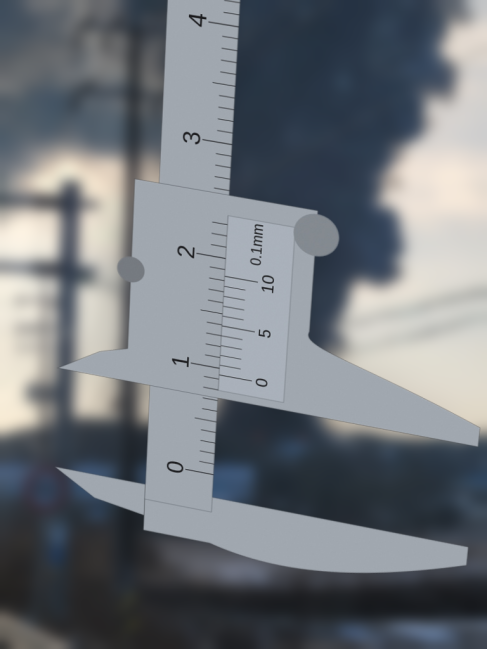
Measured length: 9.4 mm
